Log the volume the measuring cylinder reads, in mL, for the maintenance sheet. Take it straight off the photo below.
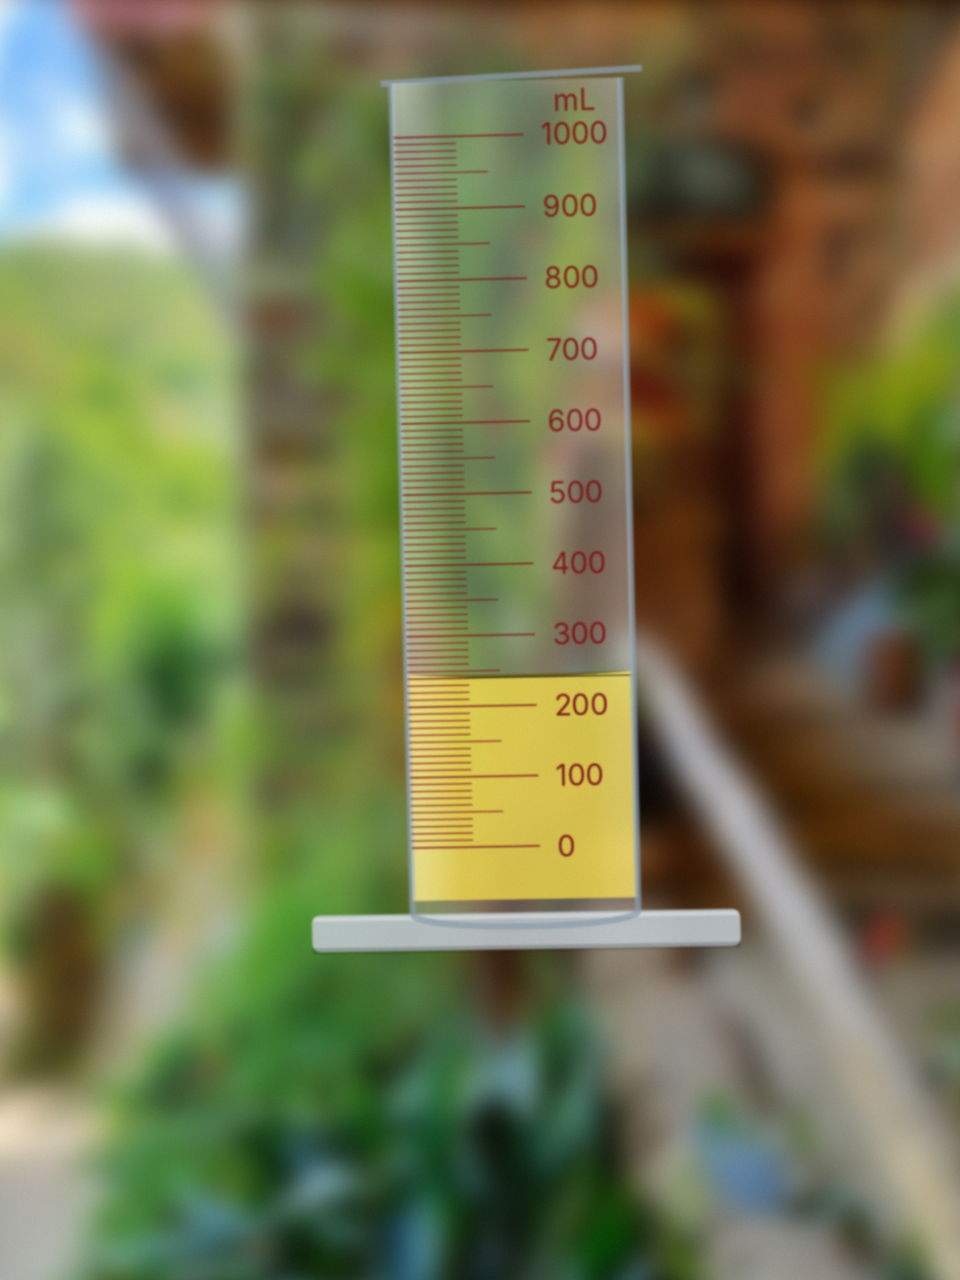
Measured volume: 240 mL
